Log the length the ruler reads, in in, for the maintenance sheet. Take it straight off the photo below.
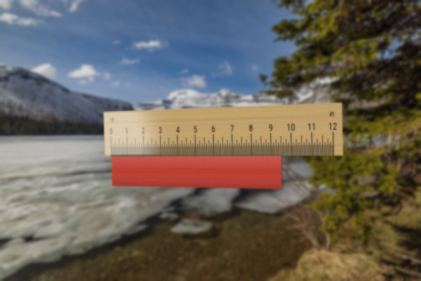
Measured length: 9.5 in
